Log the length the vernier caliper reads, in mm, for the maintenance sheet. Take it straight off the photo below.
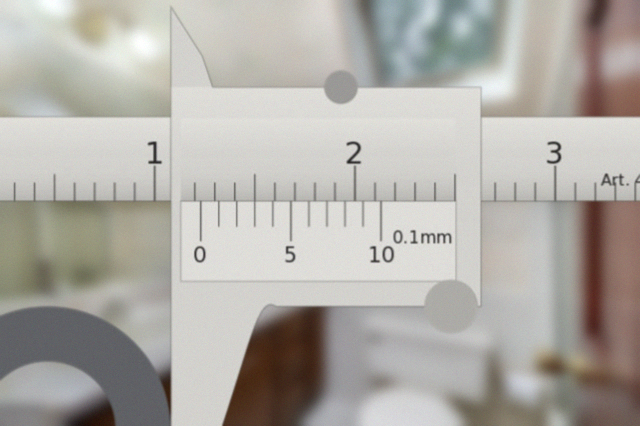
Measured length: 12.3 mm
